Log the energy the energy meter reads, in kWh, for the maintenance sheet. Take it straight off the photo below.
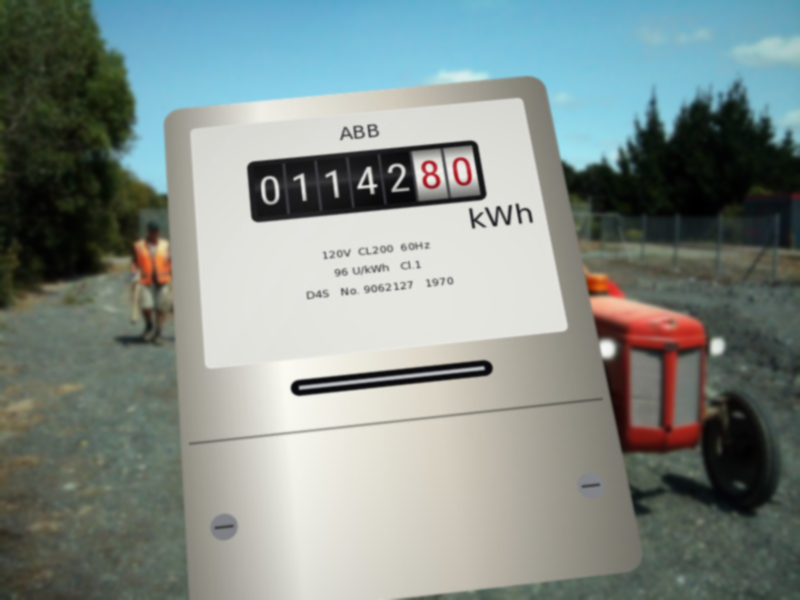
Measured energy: 1142.80 kWh
